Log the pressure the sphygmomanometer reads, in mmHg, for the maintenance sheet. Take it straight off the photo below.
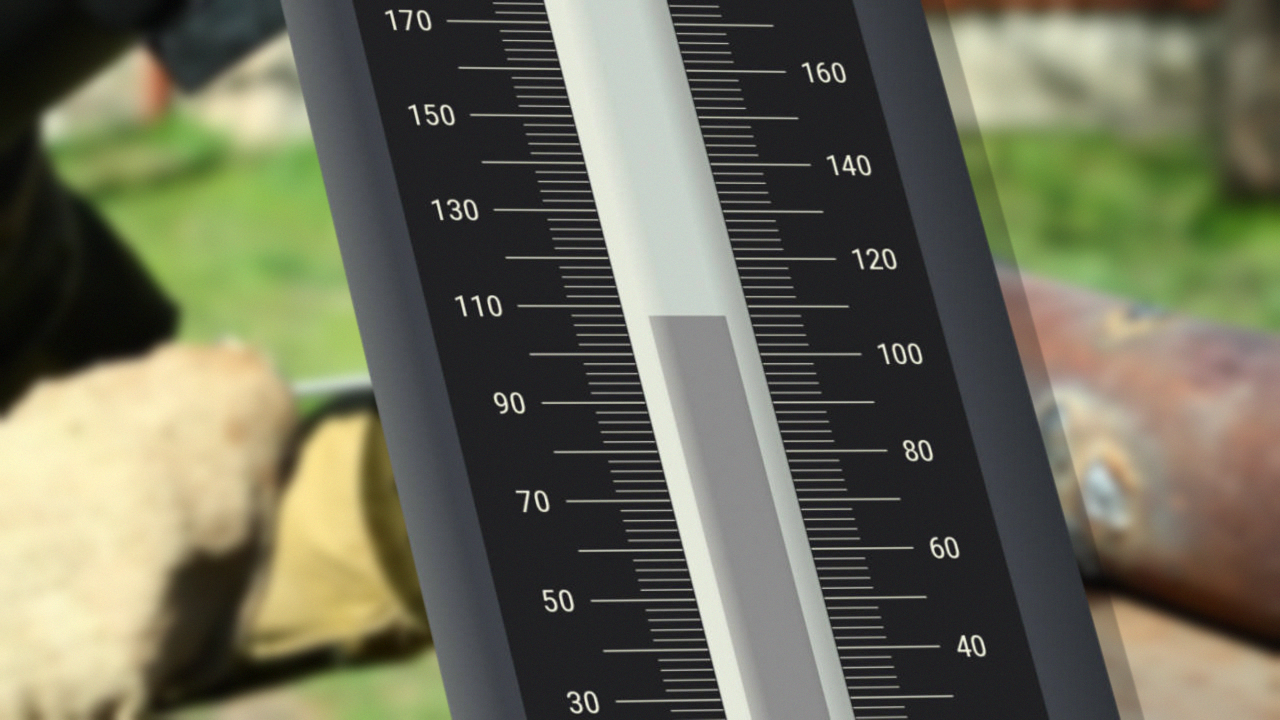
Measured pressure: 108 mmHg
